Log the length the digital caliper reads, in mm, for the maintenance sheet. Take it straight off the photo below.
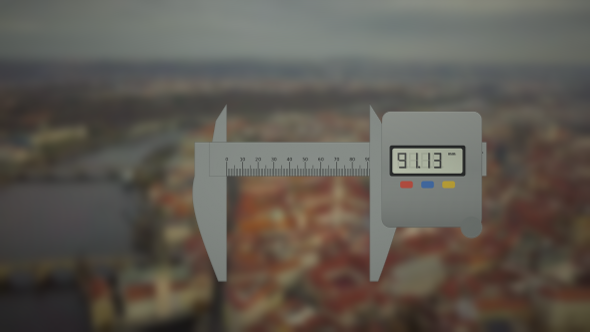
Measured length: 91.13 mm
